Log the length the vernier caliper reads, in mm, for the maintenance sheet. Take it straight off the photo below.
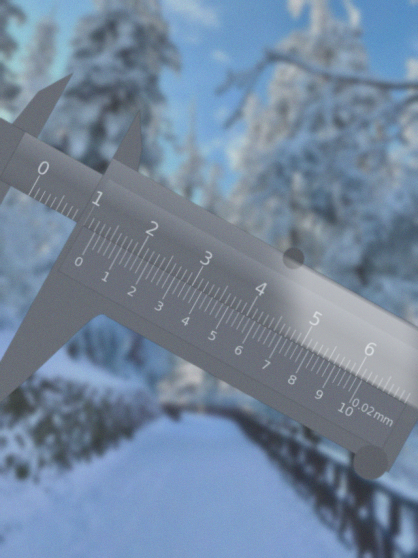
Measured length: 12.2 mm
